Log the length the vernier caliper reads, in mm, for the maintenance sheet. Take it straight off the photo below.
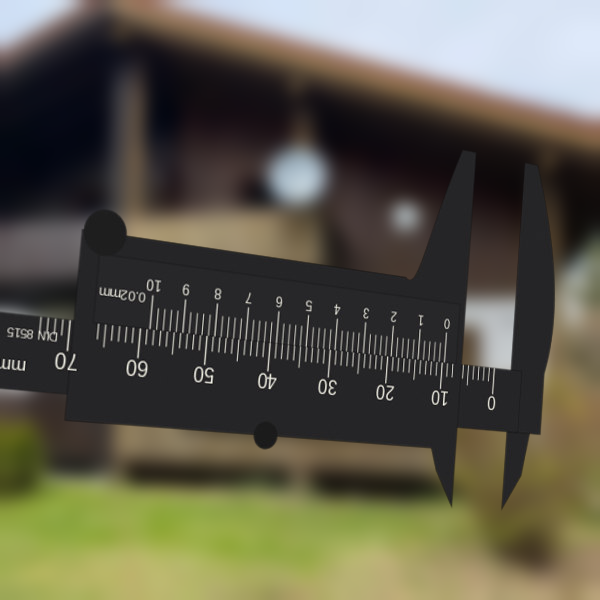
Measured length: 9.6 mm
